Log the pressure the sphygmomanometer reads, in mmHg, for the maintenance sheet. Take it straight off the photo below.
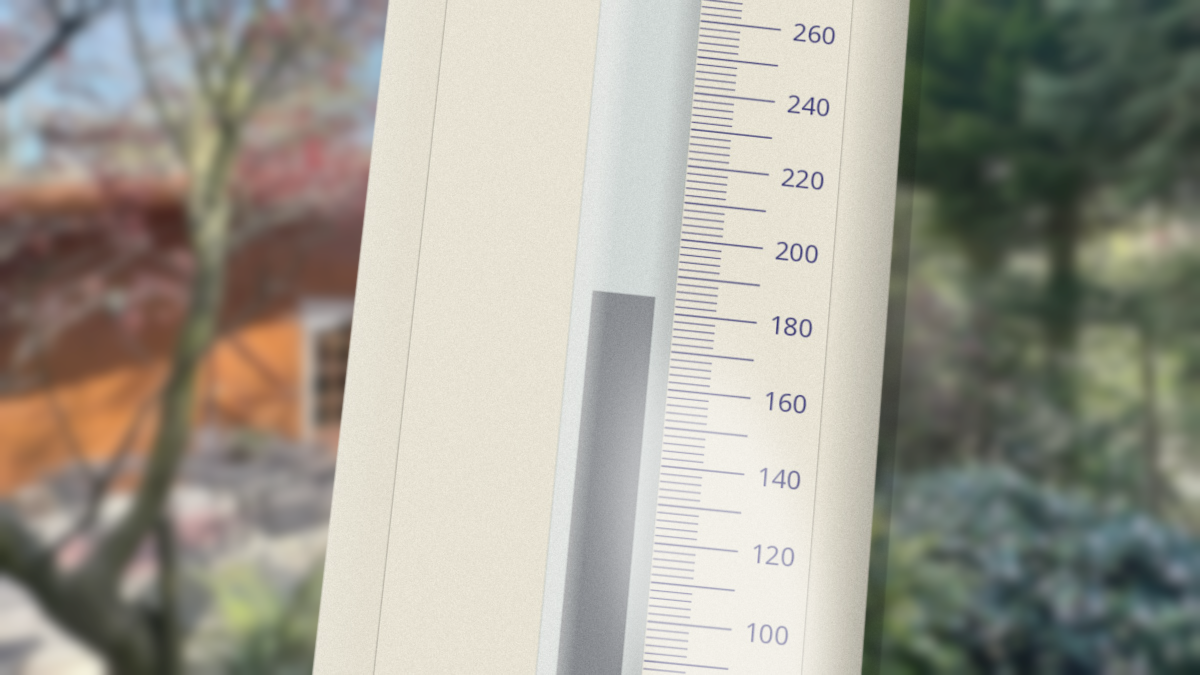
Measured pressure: 184 mmHg
